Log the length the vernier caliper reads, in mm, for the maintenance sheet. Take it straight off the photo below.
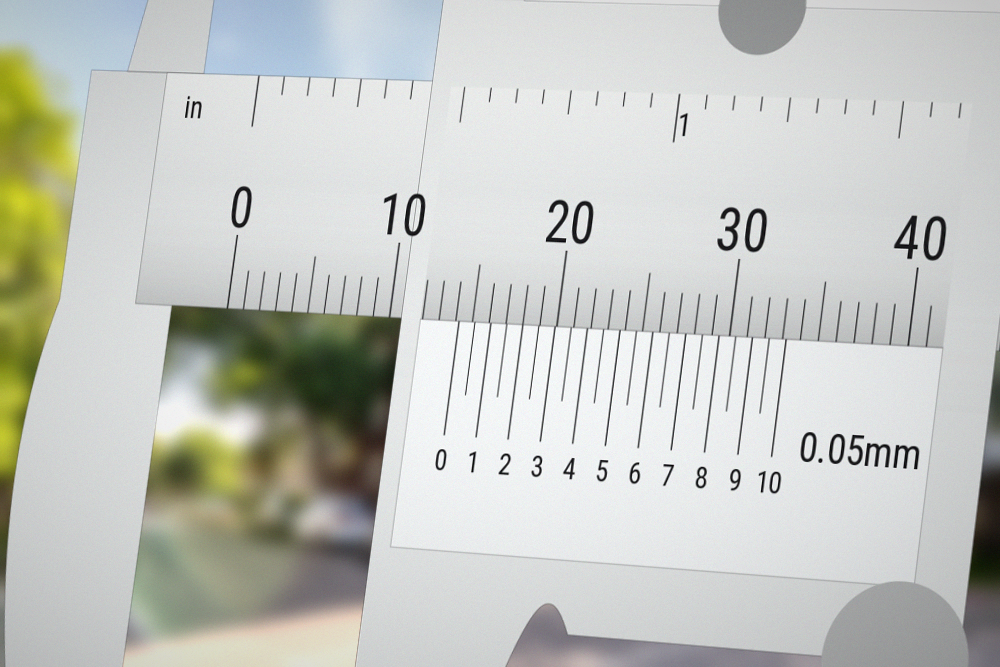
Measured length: 14.2 mm
